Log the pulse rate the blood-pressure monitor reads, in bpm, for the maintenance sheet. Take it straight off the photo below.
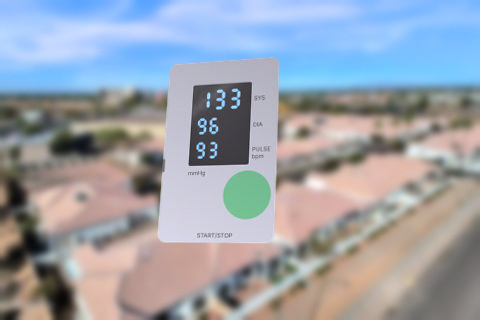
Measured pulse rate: 93 bpm
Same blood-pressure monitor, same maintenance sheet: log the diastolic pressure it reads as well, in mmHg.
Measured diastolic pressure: 96 mmHg
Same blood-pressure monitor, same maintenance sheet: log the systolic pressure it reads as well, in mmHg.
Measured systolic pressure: 133 mmHg
